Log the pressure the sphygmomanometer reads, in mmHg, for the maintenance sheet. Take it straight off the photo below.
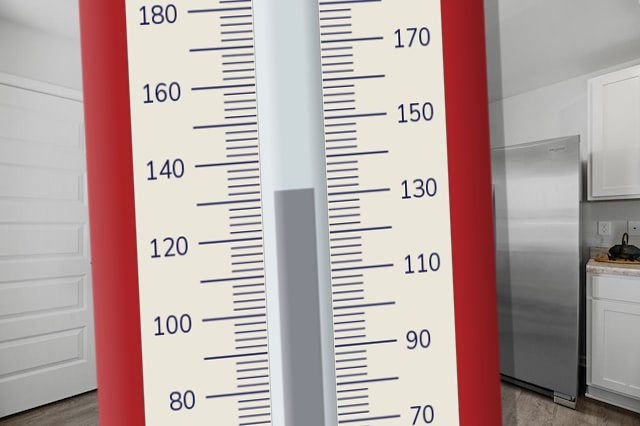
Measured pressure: 132 mmHg
